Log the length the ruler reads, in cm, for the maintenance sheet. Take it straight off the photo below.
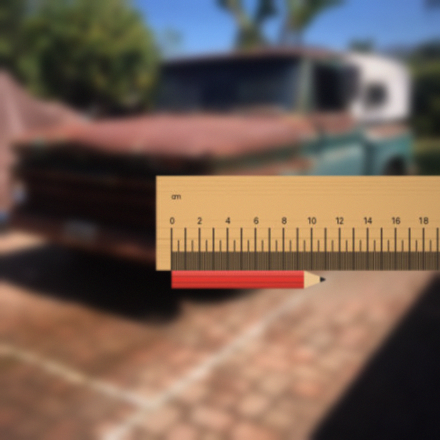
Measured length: 11 cm
